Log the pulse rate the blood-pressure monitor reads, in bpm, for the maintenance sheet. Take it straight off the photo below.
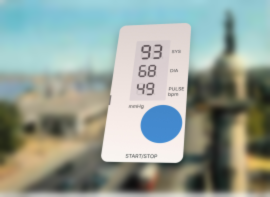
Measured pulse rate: 49 bpm
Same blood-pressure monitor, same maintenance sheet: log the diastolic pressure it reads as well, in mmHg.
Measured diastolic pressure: 68 mmHg
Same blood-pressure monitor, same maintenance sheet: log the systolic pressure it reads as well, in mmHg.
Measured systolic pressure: 93 mmHg
